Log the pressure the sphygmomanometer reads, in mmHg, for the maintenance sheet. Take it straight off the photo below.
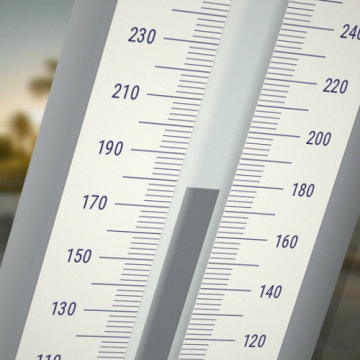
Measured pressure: 178 mmHg
